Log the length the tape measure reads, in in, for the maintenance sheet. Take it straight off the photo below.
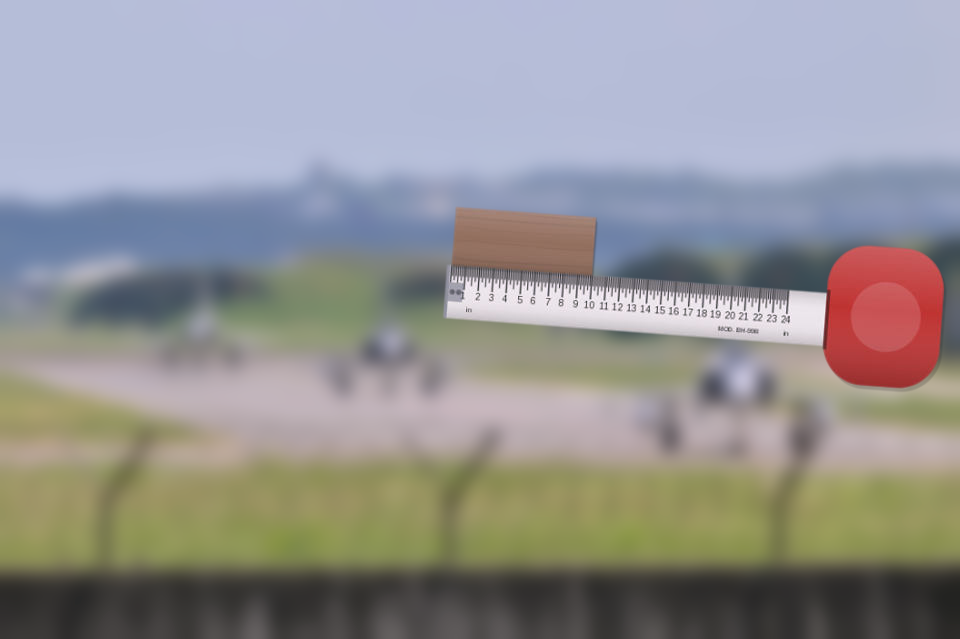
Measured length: 10 in
